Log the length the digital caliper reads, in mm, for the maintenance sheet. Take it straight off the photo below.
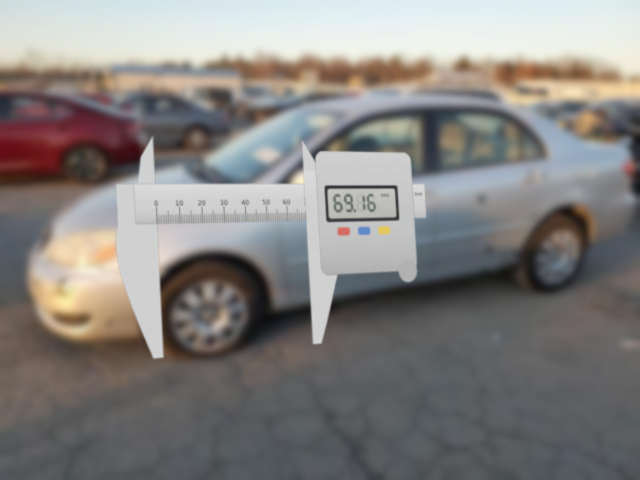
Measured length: 69.16 mm
